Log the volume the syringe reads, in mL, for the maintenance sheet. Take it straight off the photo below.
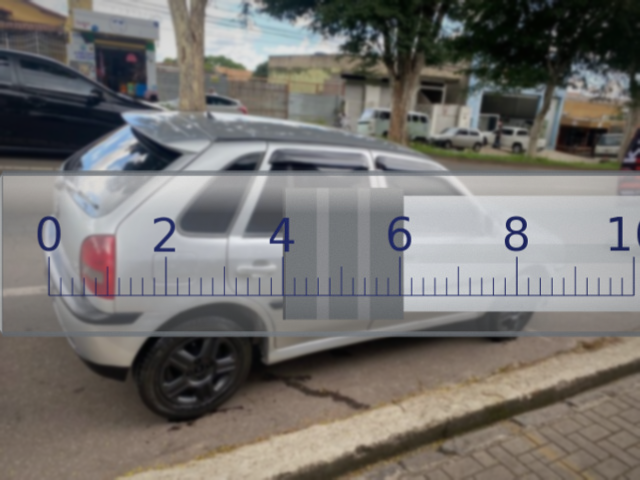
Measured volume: 4 mL
